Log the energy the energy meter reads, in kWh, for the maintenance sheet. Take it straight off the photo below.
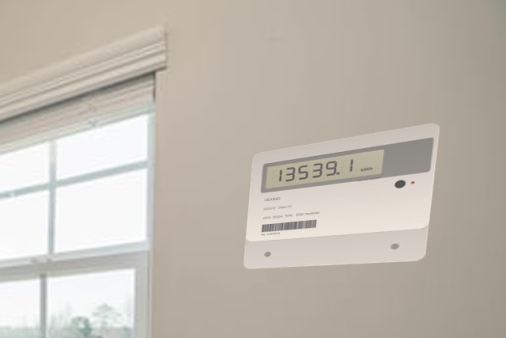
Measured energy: 13539.1 kWh
